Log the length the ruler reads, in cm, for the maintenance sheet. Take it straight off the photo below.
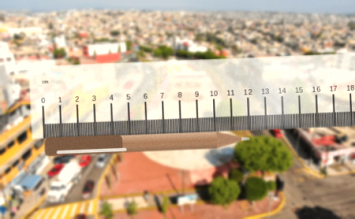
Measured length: 12 cm
